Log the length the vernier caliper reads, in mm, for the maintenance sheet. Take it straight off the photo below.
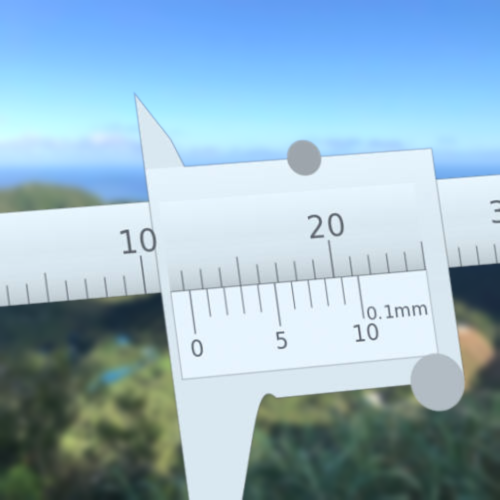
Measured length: 12.3 mm
